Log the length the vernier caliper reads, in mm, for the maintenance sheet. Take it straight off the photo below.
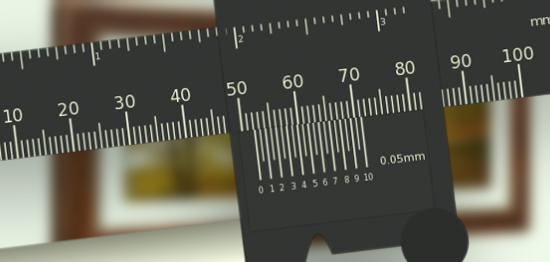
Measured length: 52.2 mm
